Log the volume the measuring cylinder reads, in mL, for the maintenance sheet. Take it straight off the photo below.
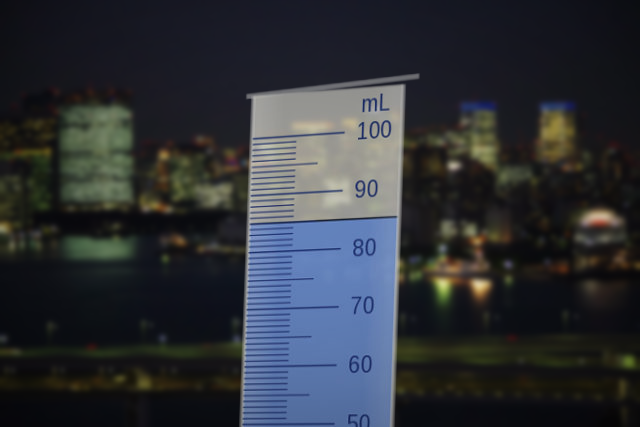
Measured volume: 85 mL
